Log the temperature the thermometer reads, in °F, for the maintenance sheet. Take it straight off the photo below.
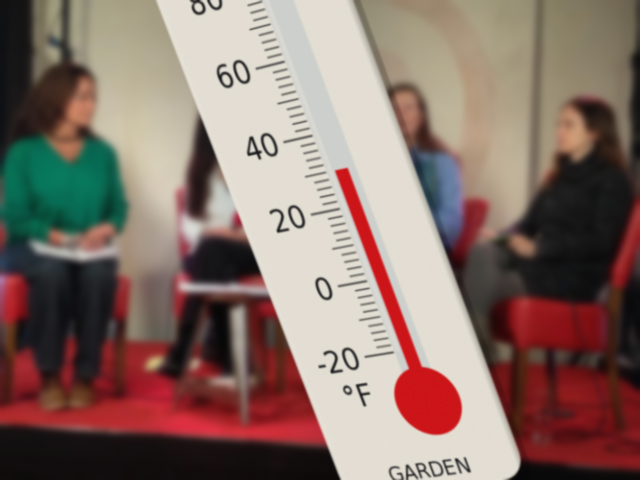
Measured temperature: 30 °F
